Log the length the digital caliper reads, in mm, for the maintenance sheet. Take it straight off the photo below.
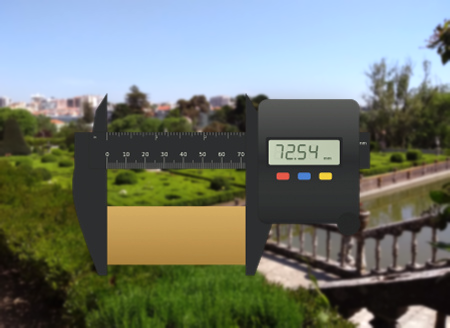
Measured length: 72.54 mm
